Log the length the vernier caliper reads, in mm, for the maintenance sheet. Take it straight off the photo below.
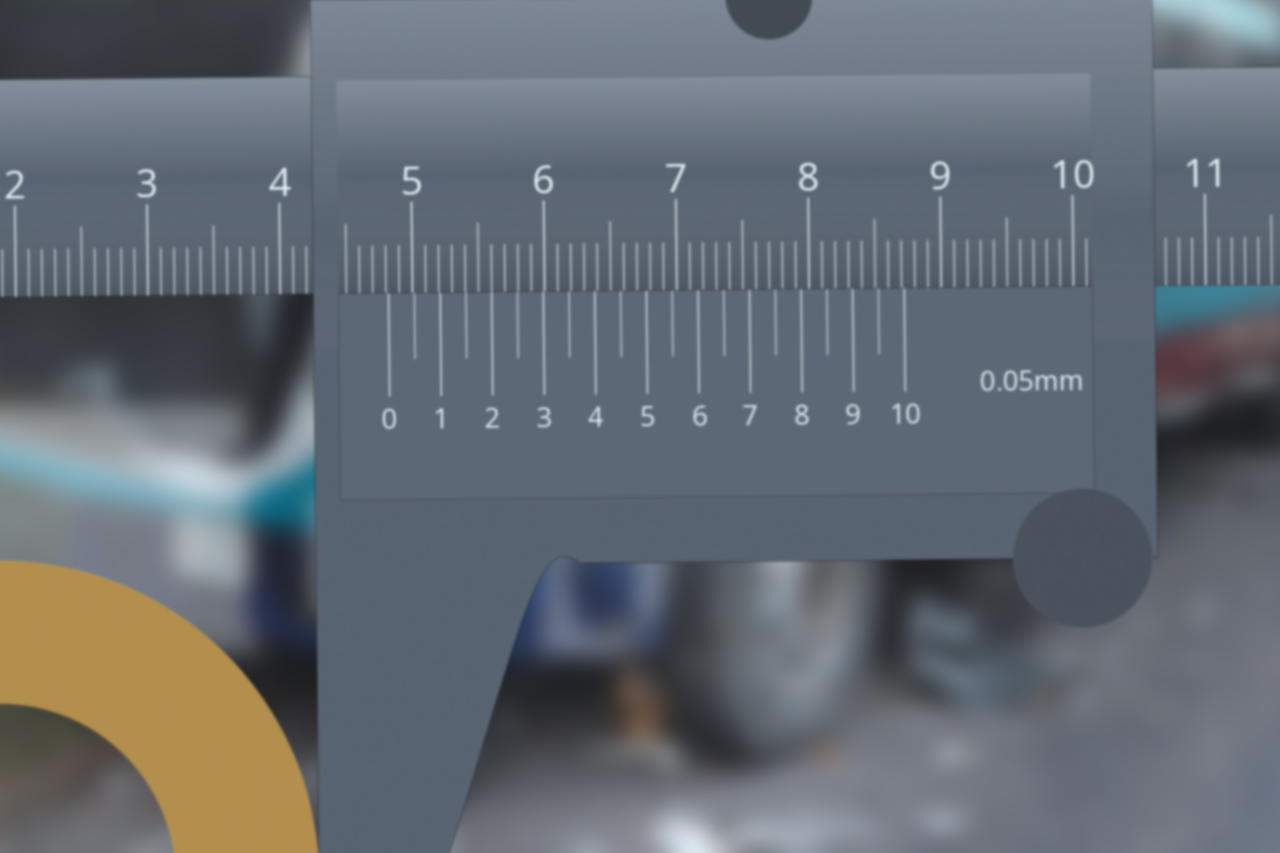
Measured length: 48.2 mm
